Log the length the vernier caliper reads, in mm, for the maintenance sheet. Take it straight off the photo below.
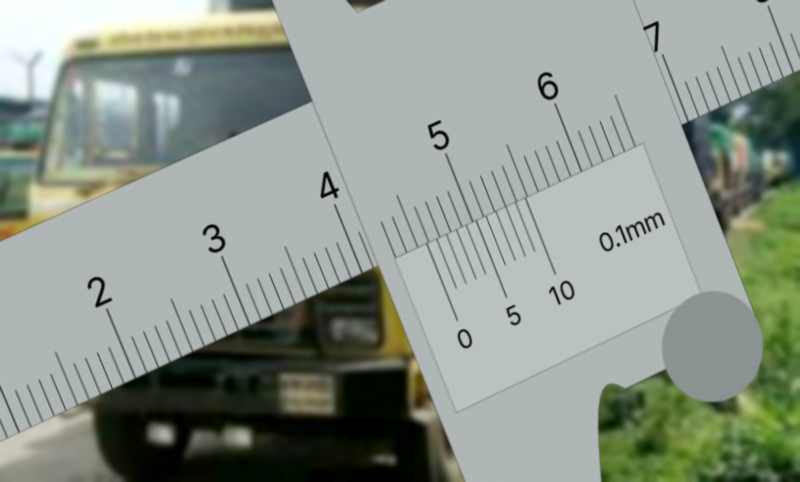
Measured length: 45.8 mm
